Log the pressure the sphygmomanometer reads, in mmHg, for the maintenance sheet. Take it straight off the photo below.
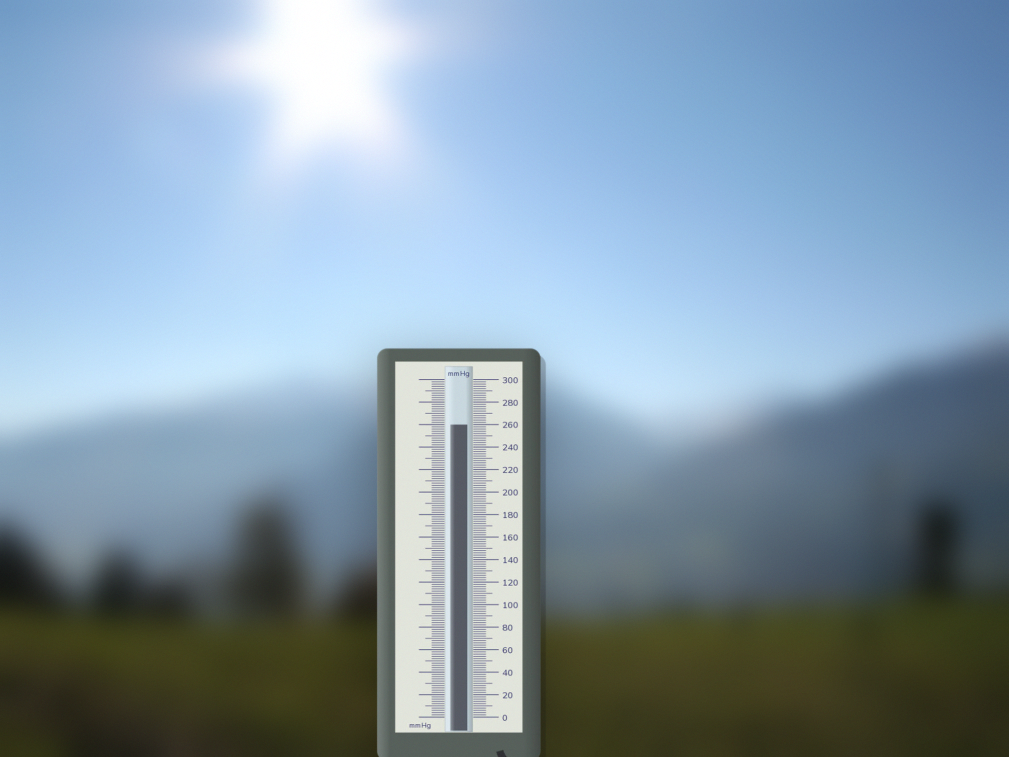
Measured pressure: 260 mmHg
